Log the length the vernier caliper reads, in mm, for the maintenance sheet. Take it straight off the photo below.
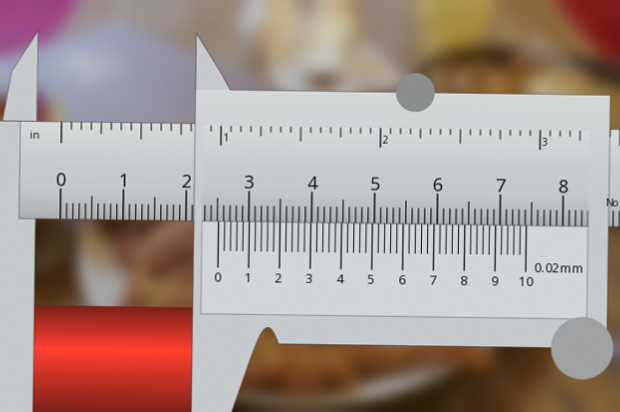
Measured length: 25.2 mm
